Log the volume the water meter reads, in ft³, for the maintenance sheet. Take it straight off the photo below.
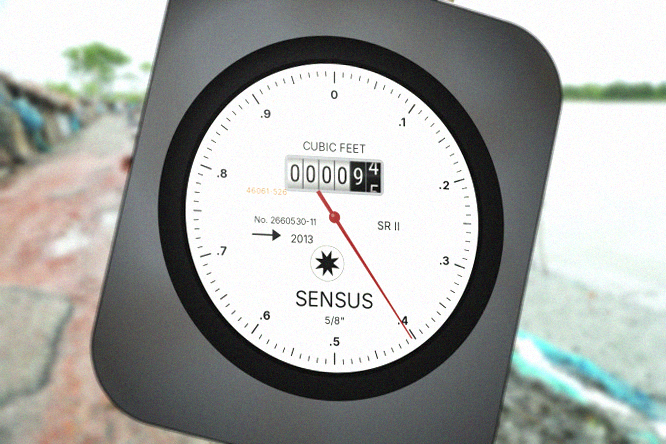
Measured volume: 94.40 ft³
